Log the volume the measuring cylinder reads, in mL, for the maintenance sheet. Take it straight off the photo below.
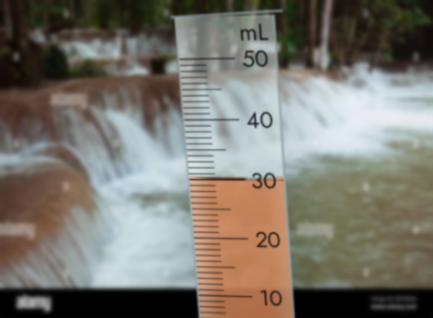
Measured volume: 30 mL
